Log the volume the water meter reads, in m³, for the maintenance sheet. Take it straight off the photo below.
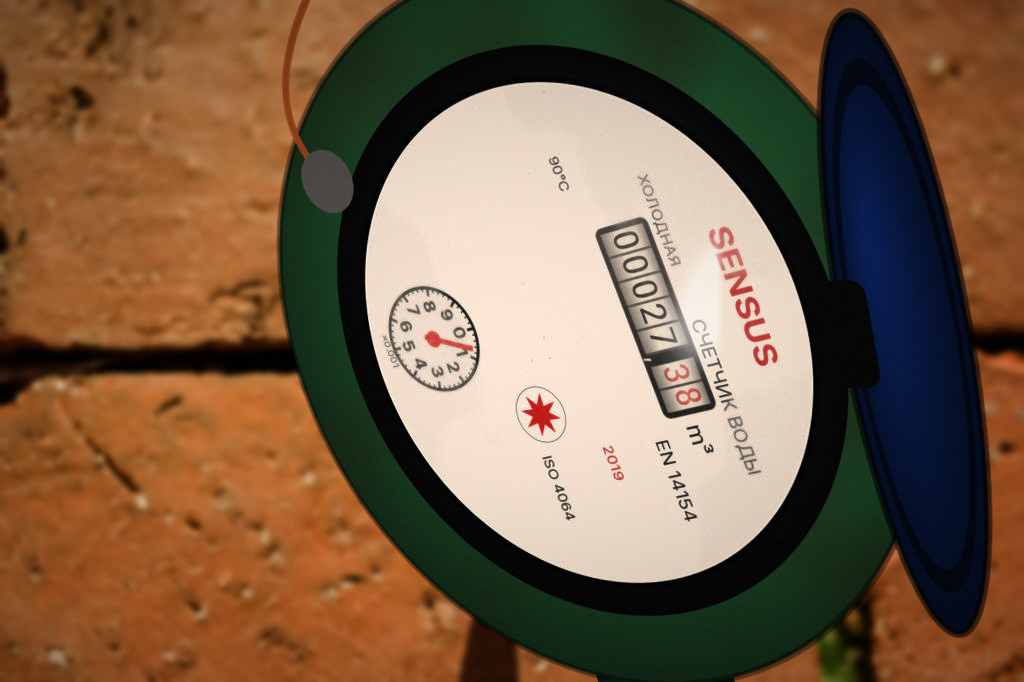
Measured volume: 27.380 m³
